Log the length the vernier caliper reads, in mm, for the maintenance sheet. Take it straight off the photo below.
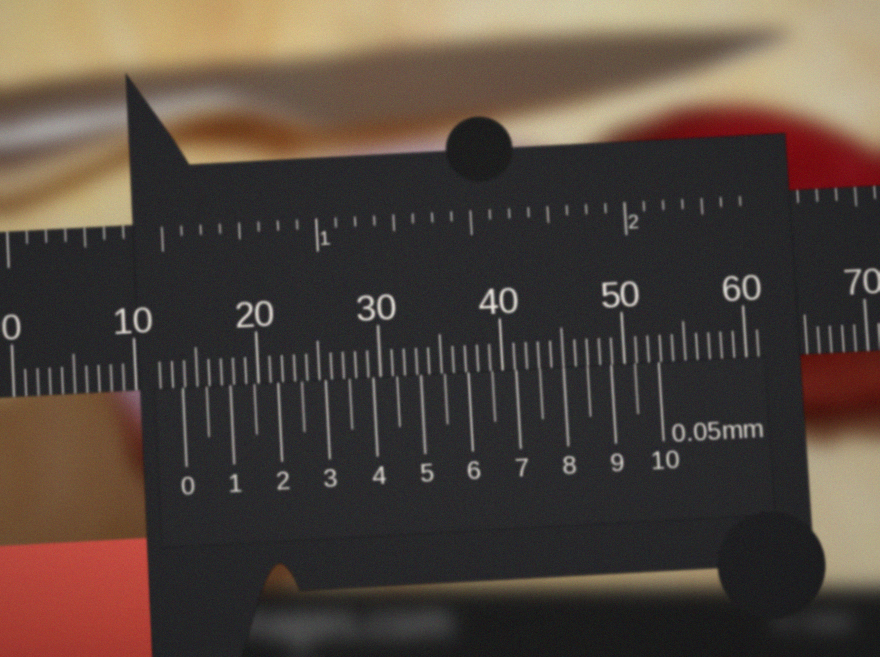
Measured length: 13.8 mm
